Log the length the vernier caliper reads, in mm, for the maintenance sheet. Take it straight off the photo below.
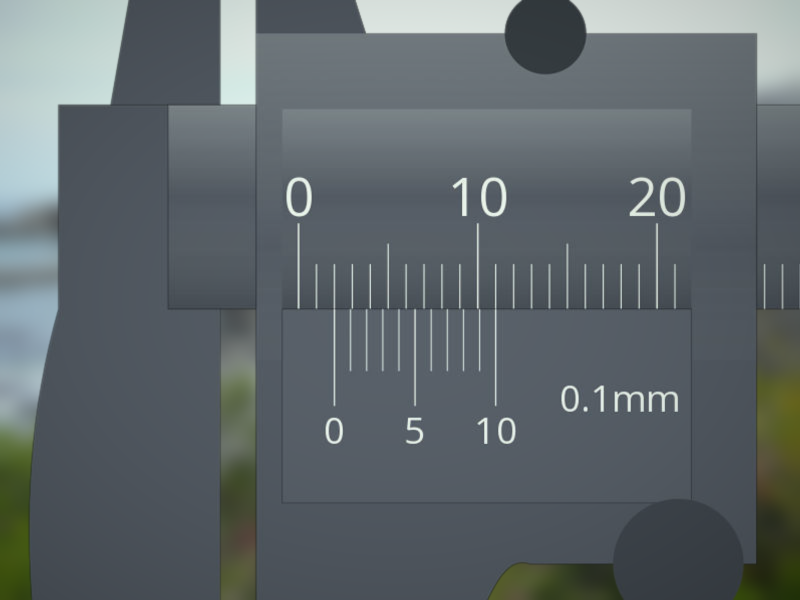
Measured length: 2.0 mm
